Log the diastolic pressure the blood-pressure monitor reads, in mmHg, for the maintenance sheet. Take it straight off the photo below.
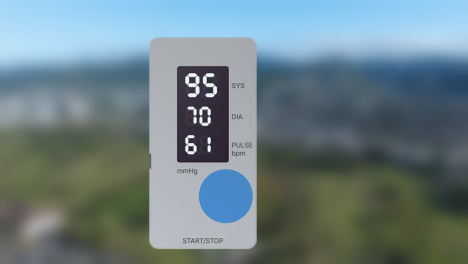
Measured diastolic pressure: 70 mmHg
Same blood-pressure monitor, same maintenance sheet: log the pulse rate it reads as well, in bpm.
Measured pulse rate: 61 bpm
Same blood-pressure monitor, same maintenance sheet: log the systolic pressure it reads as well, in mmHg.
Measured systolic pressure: 95 mmHg
